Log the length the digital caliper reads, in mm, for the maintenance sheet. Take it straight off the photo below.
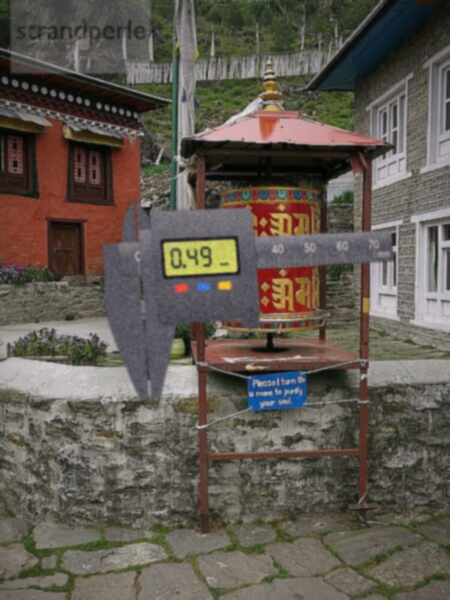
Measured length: 0.49 mm
